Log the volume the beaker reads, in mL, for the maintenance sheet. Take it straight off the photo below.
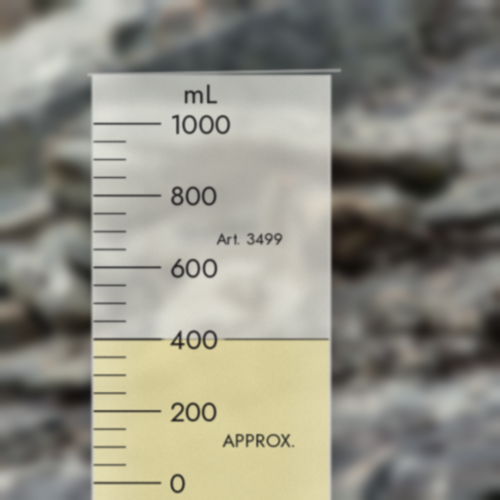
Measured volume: 400 mL
